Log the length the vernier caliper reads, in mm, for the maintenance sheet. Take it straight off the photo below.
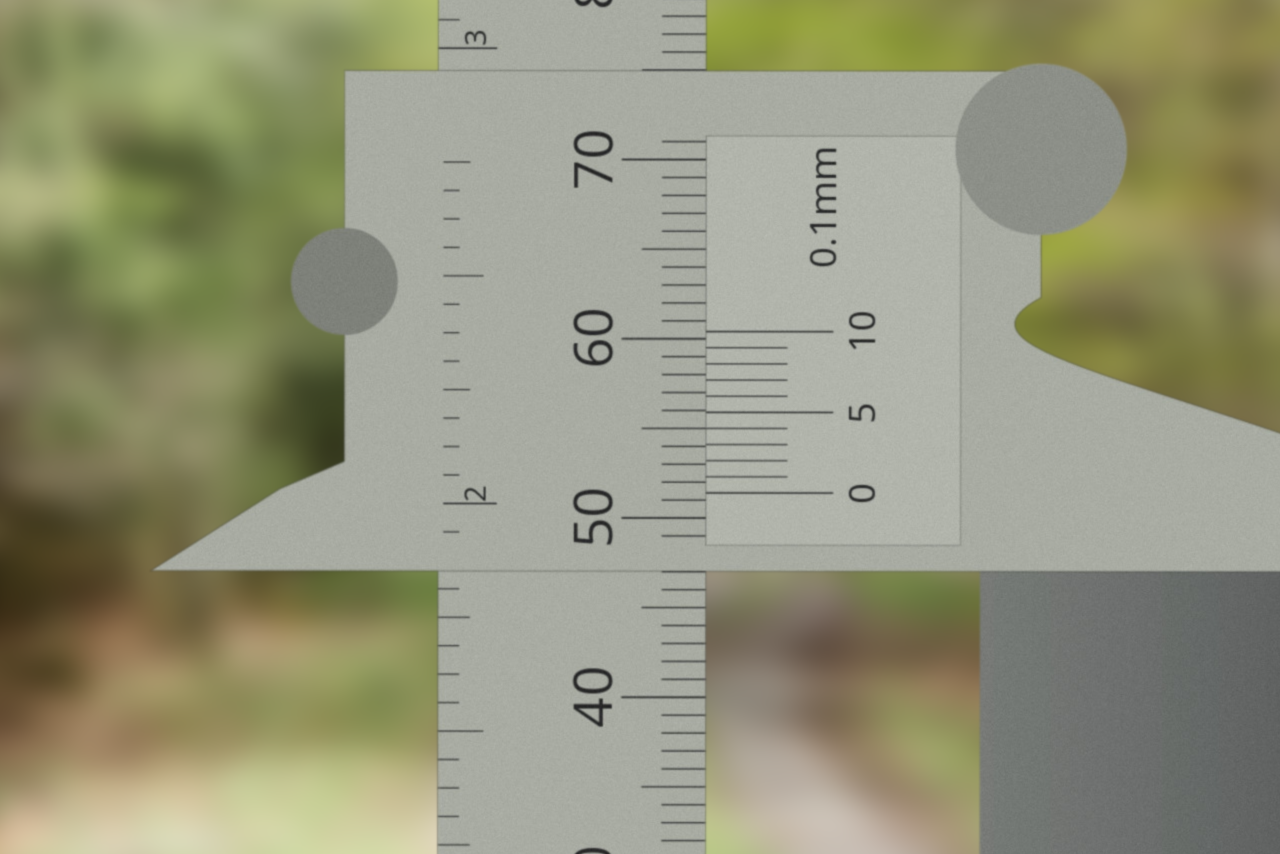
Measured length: 51.4 mm
